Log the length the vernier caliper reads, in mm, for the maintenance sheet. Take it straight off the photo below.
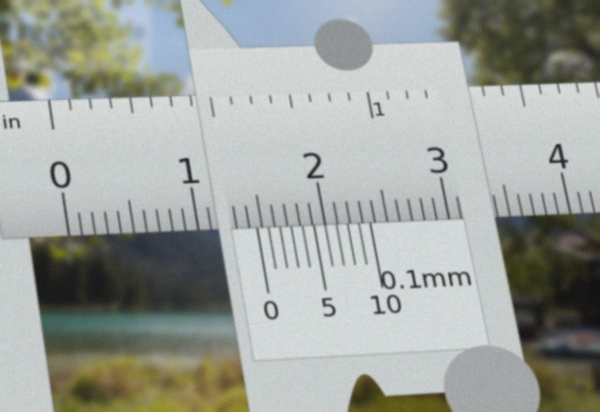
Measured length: 14.6 mm
